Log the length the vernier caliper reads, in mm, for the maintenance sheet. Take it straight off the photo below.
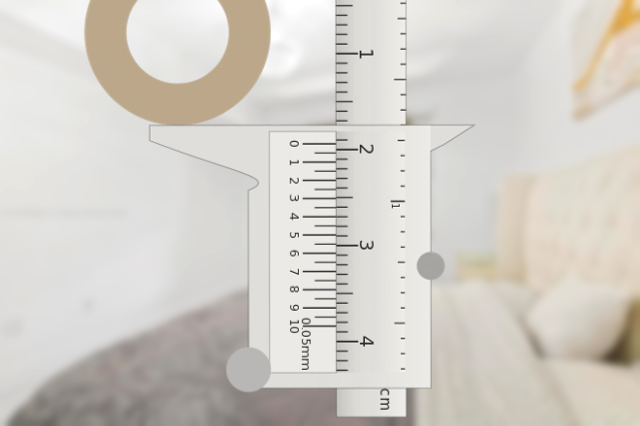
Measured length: 19.4 mm
